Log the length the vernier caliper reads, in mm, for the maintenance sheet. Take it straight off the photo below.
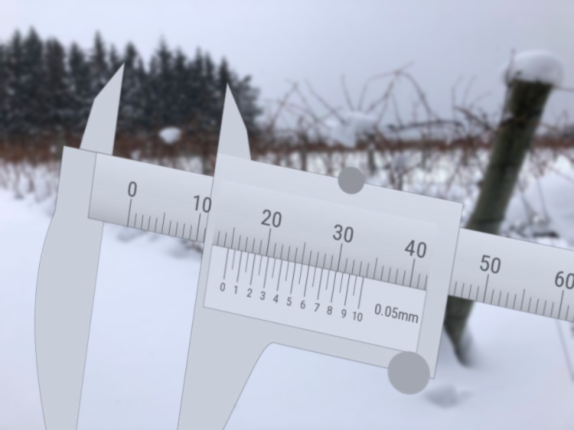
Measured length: 14.6 mm
